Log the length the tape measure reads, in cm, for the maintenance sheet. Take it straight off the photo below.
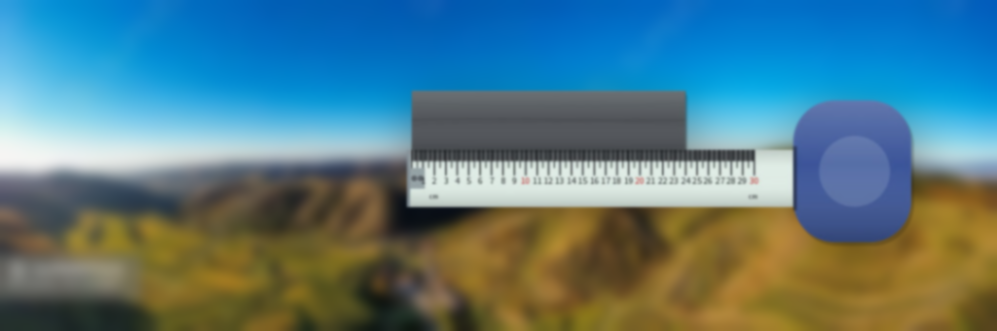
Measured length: 24 cm
